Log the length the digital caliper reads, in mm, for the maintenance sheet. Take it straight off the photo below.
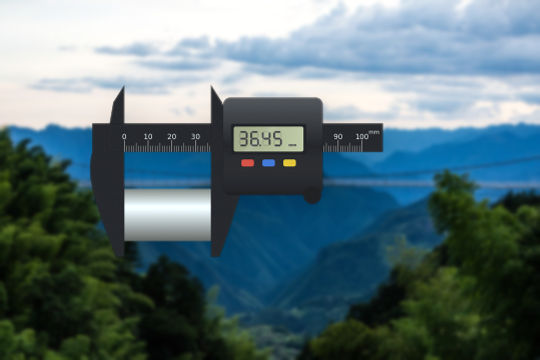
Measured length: 36.45 mm
